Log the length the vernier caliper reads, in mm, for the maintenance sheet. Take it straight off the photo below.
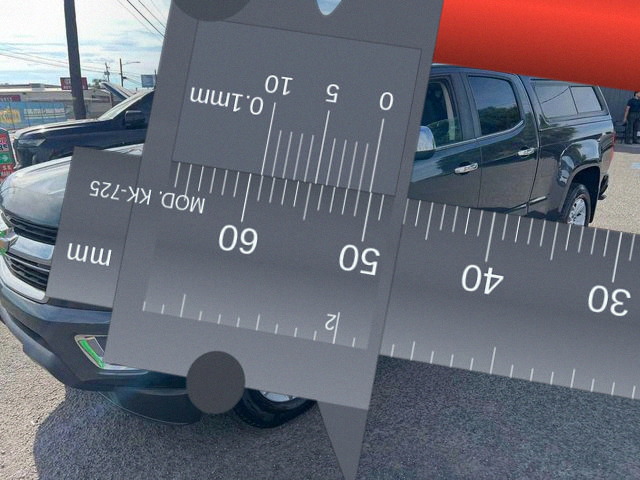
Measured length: 50.1 mm
